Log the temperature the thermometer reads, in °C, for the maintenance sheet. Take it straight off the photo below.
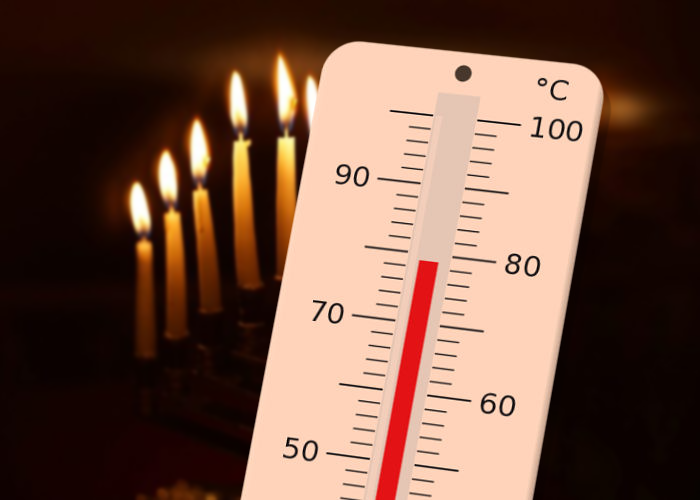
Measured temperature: 79 °C
